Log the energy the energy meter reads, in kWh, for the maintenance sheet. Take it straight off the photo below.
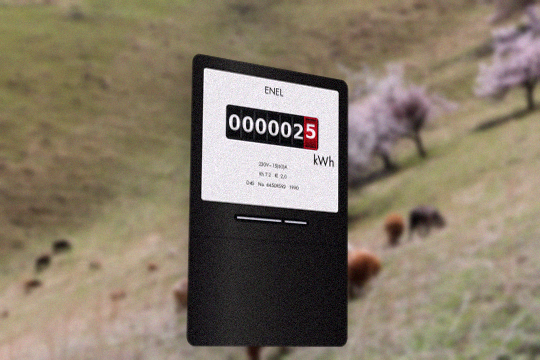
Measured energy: 2.5 kWh
